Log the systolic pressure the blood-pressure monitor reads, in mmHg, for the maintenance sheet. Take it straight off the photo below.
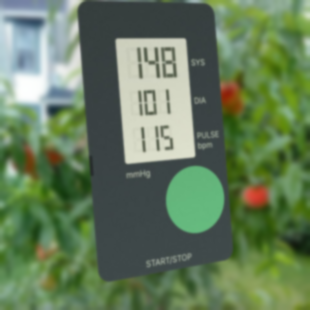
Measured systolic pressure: 148 mmHg
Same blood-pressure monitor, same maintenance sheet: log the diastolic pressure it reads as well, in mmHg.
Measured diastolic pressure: 101 mmHg
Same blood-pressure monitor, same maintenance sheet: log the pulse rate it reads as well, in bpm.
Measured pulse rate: 115 bpm
